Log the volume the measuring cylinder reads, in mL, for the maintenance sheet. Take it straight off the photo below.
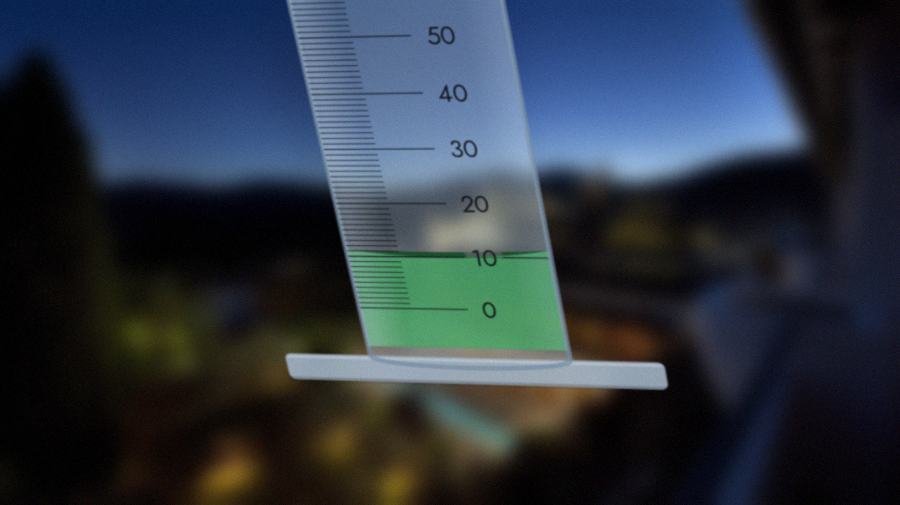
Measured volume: 10 mL
